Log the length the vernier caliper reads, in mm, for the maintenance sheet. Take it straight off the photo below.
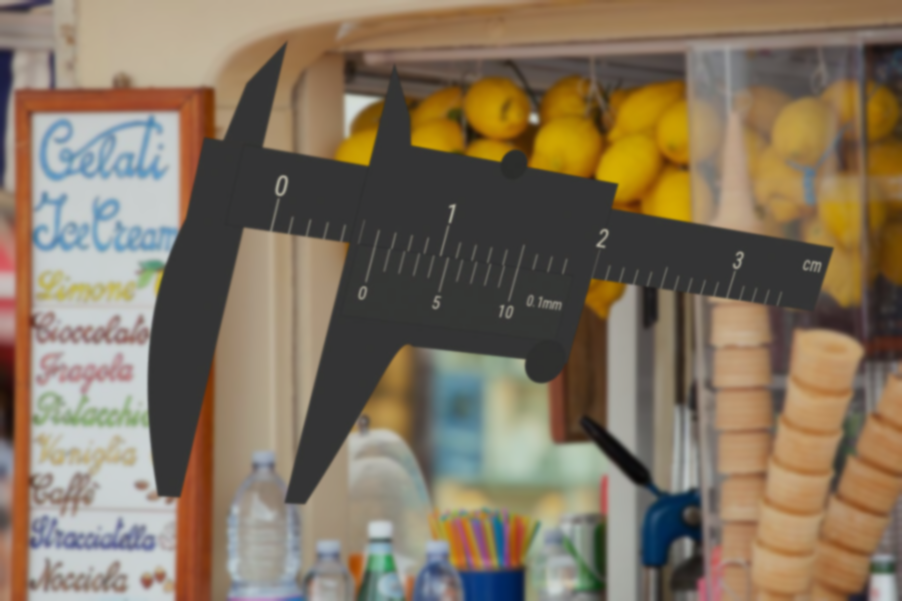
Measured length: 6.0 mm
